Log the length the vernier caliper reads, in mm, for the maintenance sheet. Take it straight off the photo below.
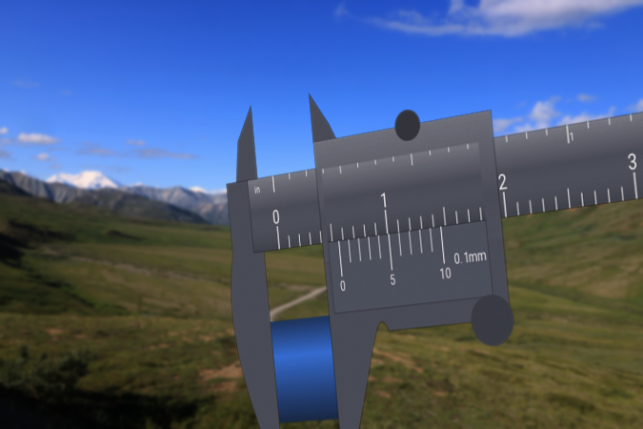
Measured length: 5.6 mm
